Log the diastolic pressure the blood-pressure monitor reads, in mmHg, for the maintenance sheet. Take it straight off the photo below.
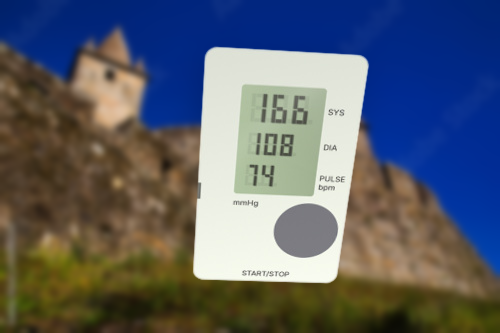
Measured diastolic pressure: 108 mmHg
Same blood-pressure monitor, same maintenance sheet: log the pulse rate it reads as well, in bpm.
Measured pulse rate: 74 bpm
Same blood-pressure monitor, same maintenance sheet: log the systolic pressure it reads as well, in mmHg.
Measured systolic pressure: 166 mmHg
